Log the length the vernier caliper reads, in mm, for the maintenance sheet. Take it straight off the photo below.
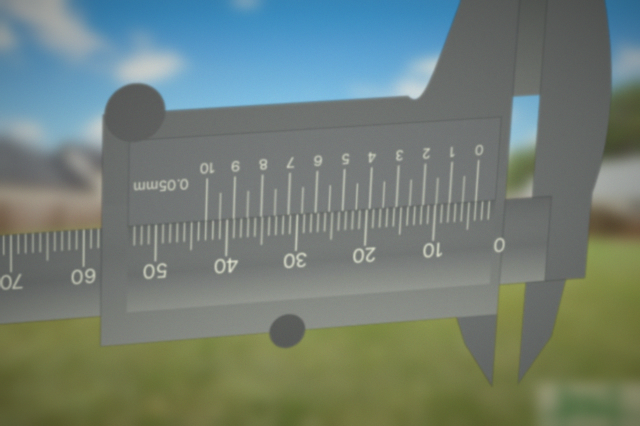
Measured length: 4.0 mm
